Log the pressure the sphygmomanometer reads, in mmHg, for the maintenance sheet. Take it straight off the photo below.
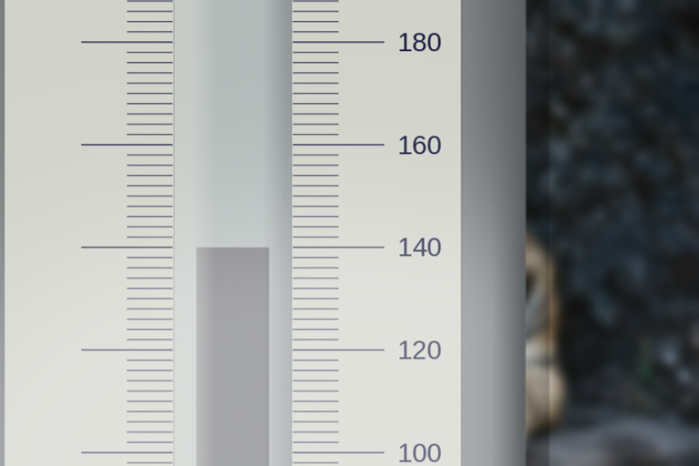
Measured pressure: 140 mmHg
